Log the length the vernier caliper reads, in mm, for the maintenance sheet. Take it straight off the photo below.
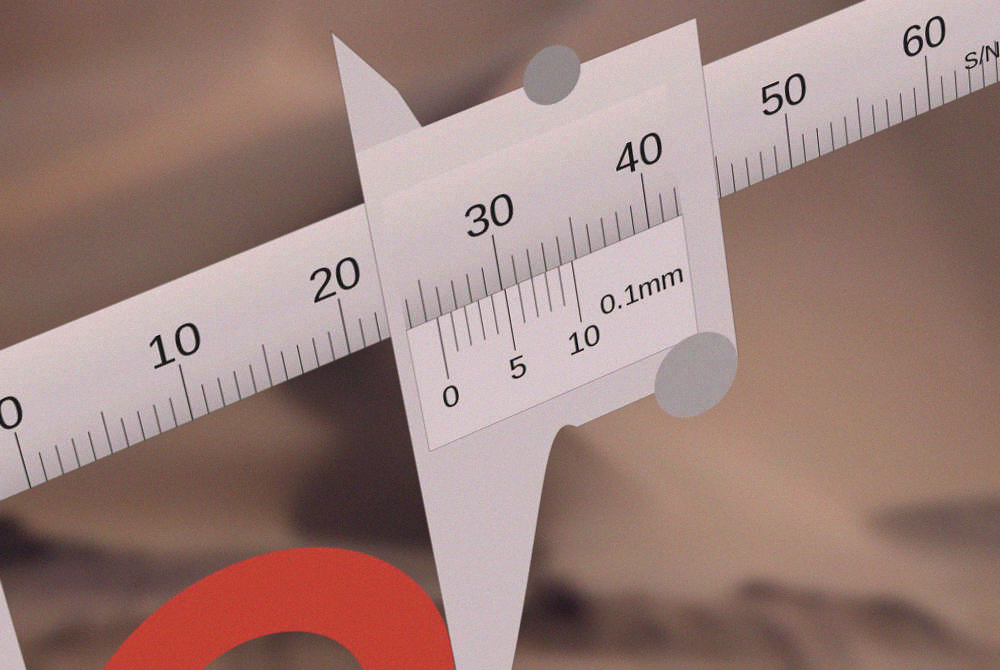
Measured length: 25.7 mm
